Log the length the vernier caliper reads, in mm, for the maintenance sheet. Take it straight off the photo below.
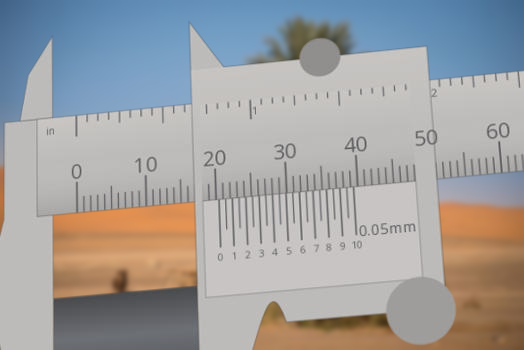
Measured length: 20.4 mm
